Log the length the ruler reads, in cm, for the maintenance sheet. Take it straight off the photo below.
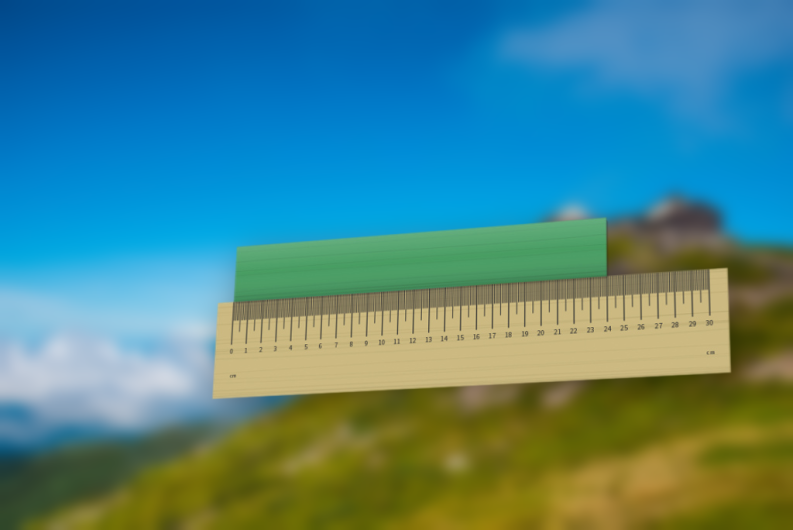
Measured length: 24 cm
